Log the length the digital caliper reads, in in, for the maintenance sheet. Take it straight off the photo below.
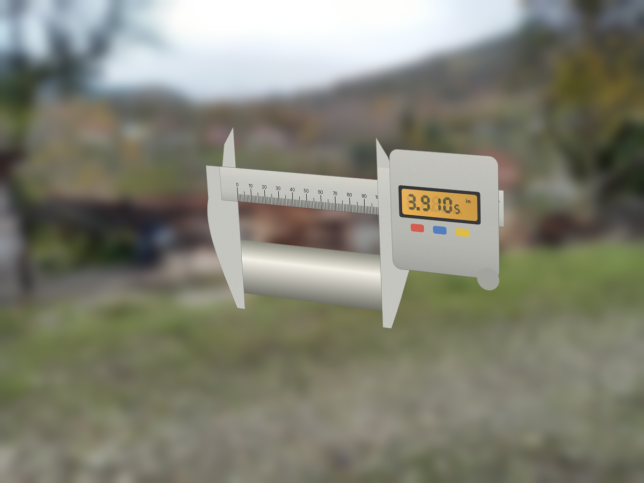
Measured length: 3.9105 in
